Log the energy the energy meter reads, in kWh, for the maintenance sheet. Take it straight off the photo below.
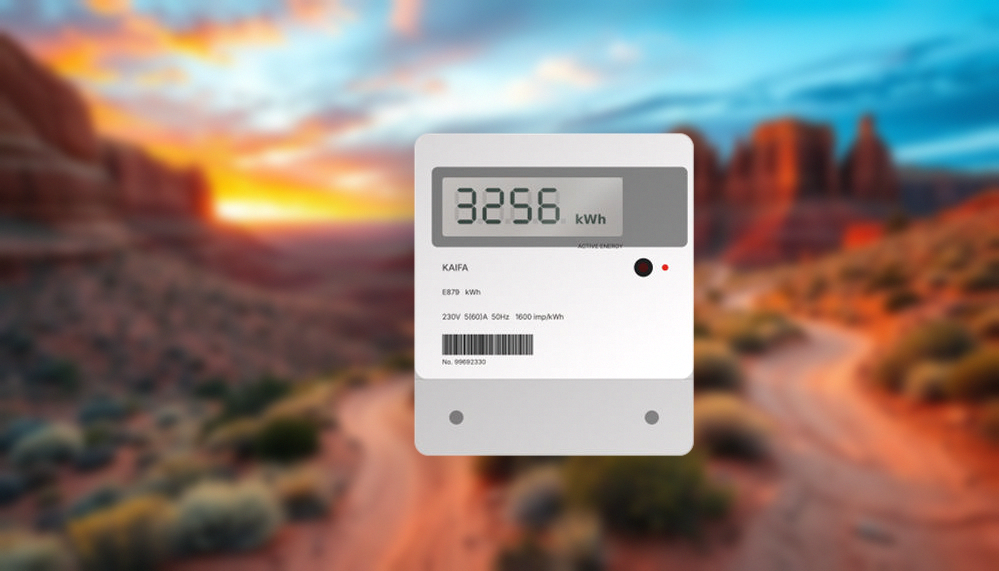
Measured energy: 3256 kWh
